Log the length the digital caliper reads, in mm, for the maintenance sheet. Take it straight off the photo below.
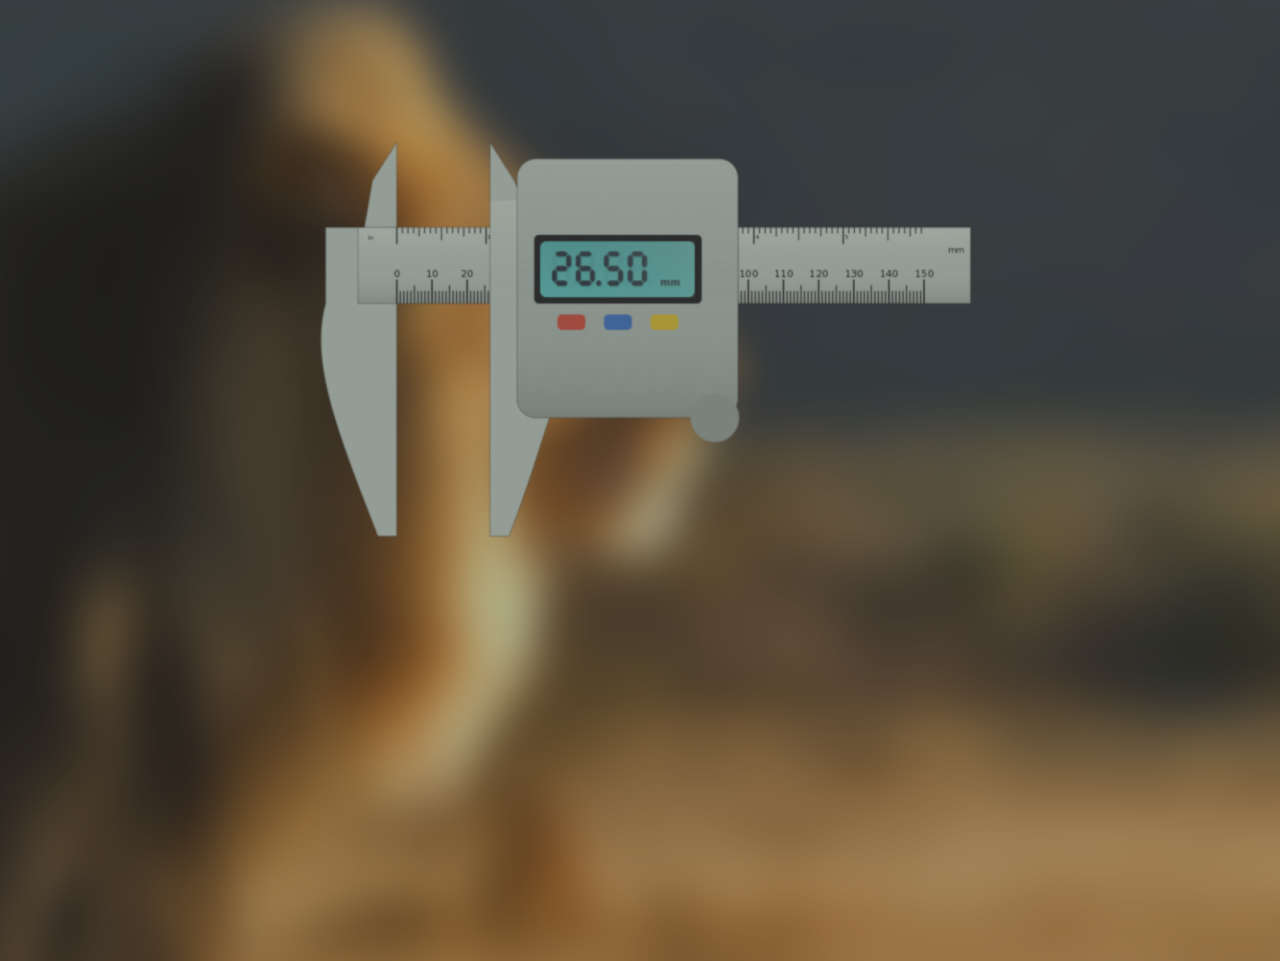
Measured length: 26.50 mm
